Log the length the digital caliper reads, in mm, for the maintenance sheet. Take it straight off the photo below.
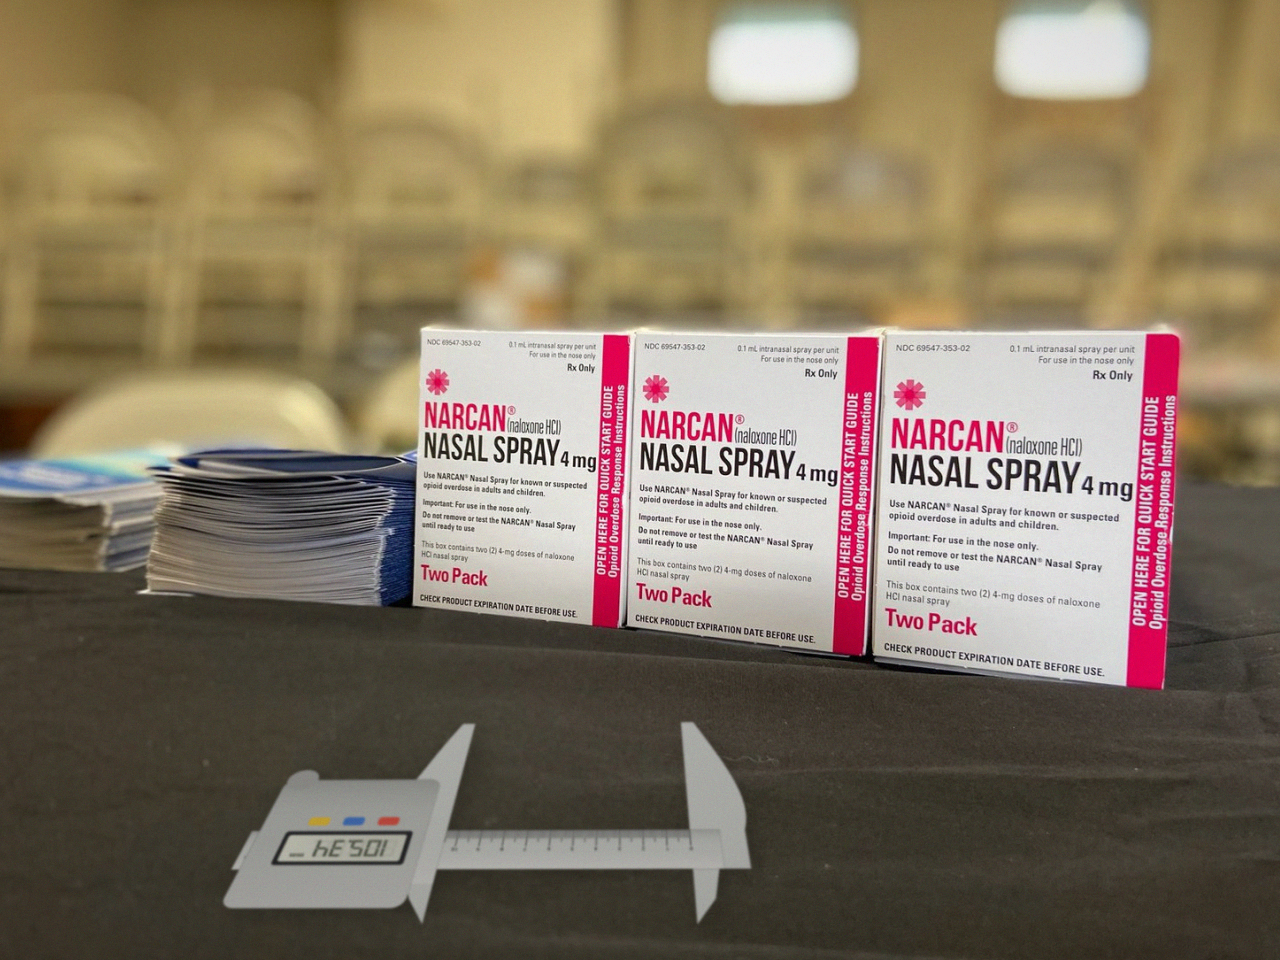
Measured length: 105.34 mm
